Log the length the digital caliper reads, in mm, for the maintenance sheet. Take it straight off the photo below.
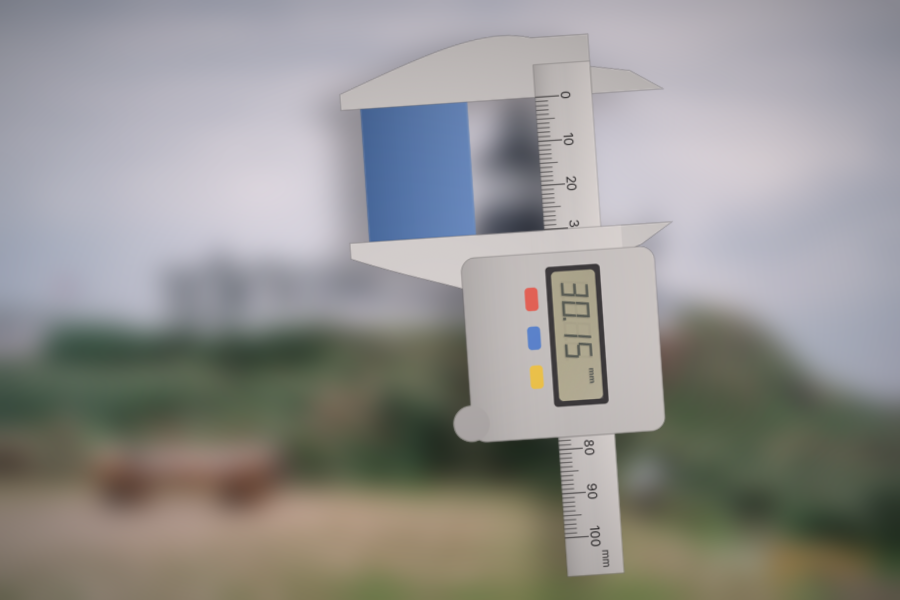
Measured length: 30.15 mm
